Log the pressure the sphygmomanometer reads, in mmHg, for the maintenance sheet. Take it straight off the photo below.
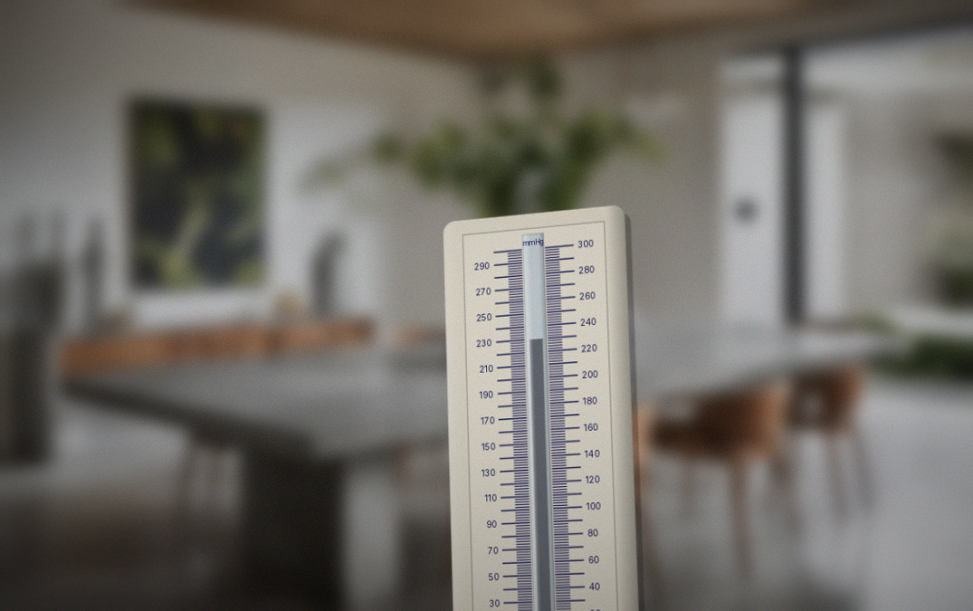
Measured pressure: 230 mmHg
